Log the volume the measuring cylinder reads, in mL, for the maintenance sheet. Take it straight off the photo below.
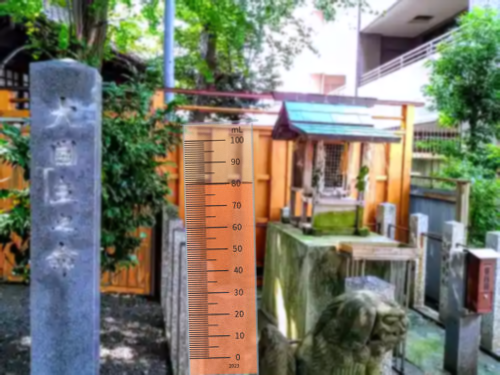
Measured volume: 80 mL
